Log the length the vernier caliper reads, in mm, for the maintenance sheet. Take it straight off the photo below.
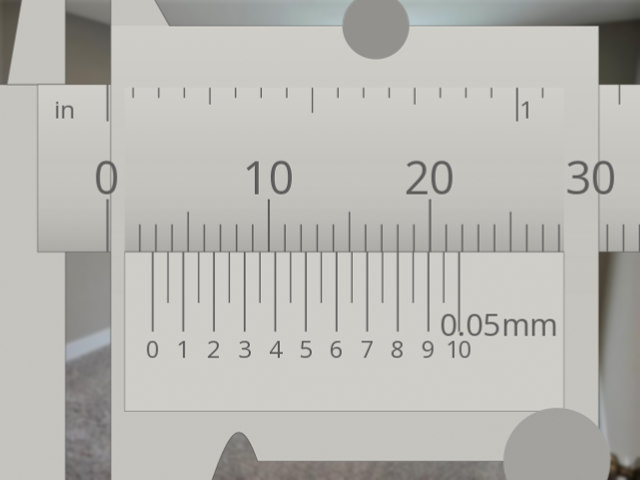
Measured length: 2.8 mm
